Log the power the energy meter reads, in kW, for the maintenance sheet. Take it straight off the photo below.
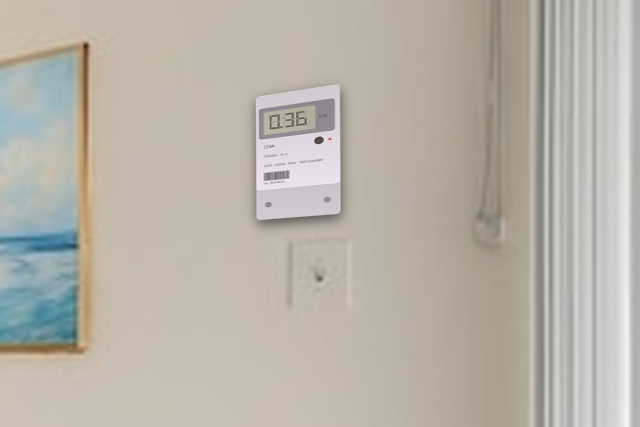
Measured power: 0.36 kW
